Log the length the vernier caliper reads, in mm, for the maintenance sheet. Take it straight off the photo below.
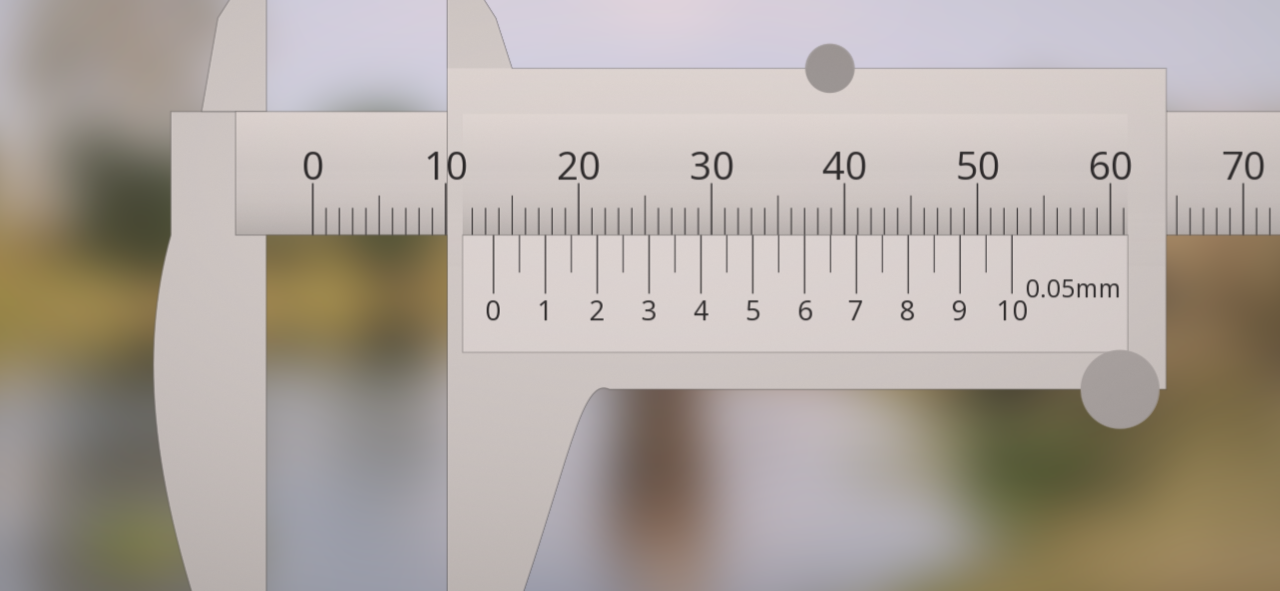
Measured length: 13.6 mm
